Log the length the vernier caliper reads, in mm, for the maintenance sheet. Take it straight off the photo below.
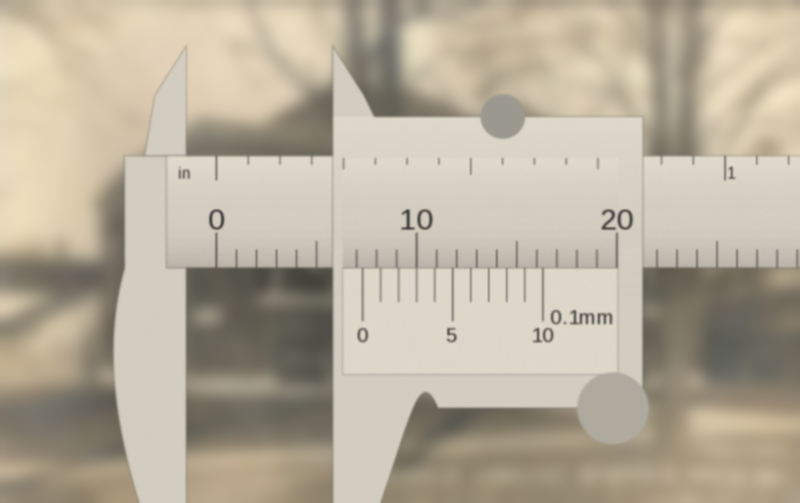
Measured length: 7.3 mm
